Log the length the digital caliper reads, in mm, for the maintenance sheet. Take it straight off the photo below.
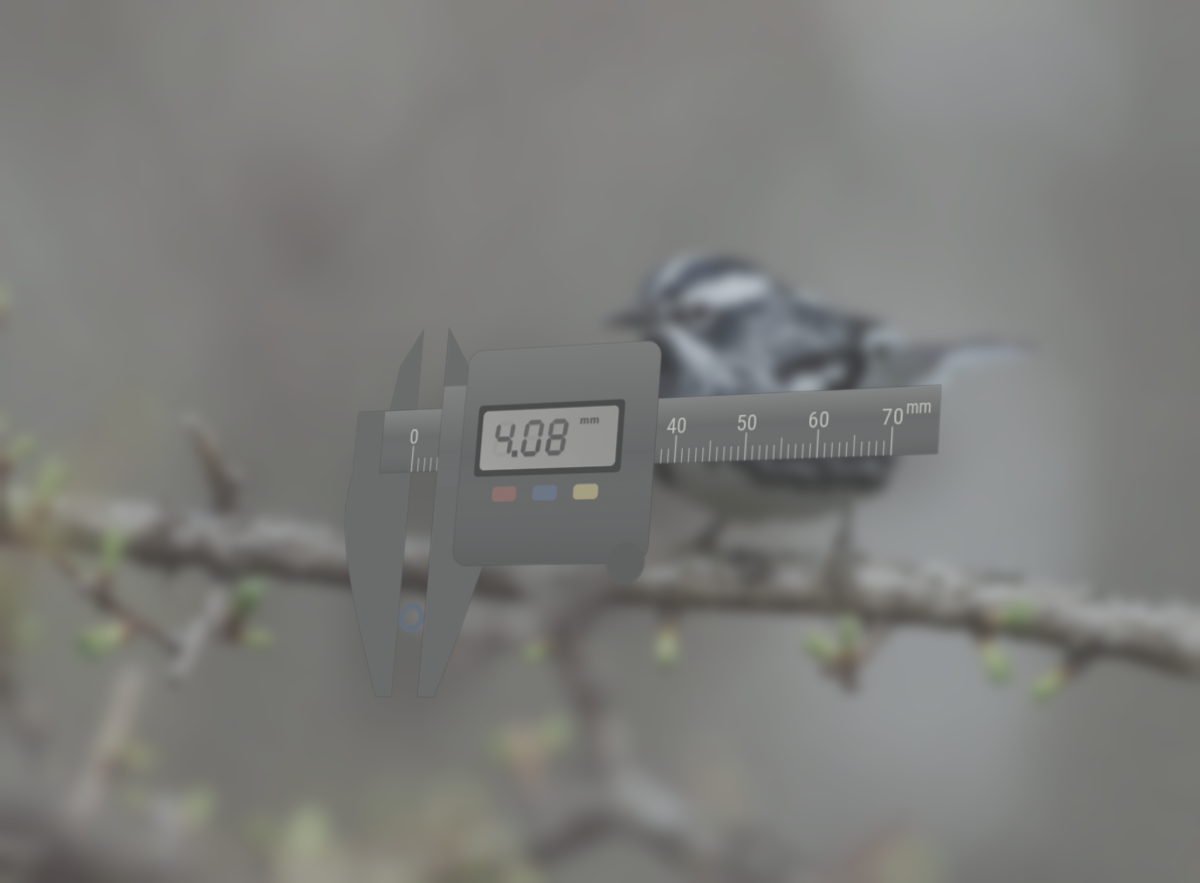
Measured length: 4.08 mm
